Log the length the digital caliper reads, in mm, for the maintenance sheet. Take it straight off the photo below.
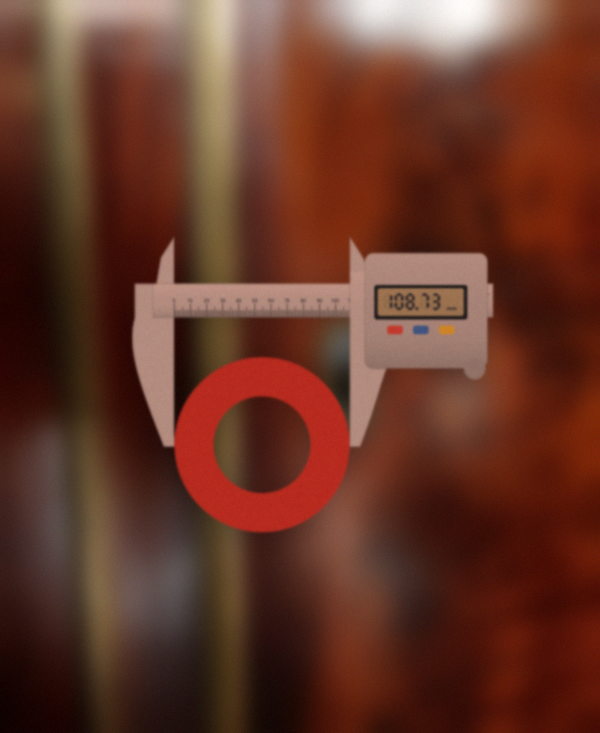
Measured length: 108.73 mm
